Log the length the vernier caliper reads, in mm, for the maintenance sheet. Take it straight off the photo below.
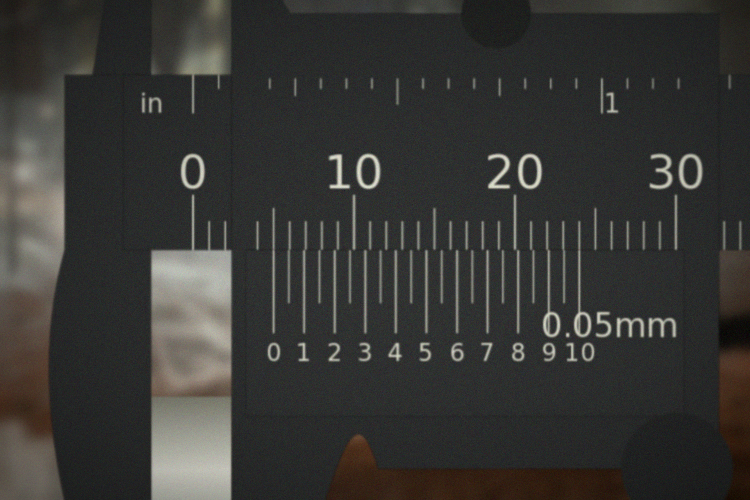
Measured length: 5.0 mm
